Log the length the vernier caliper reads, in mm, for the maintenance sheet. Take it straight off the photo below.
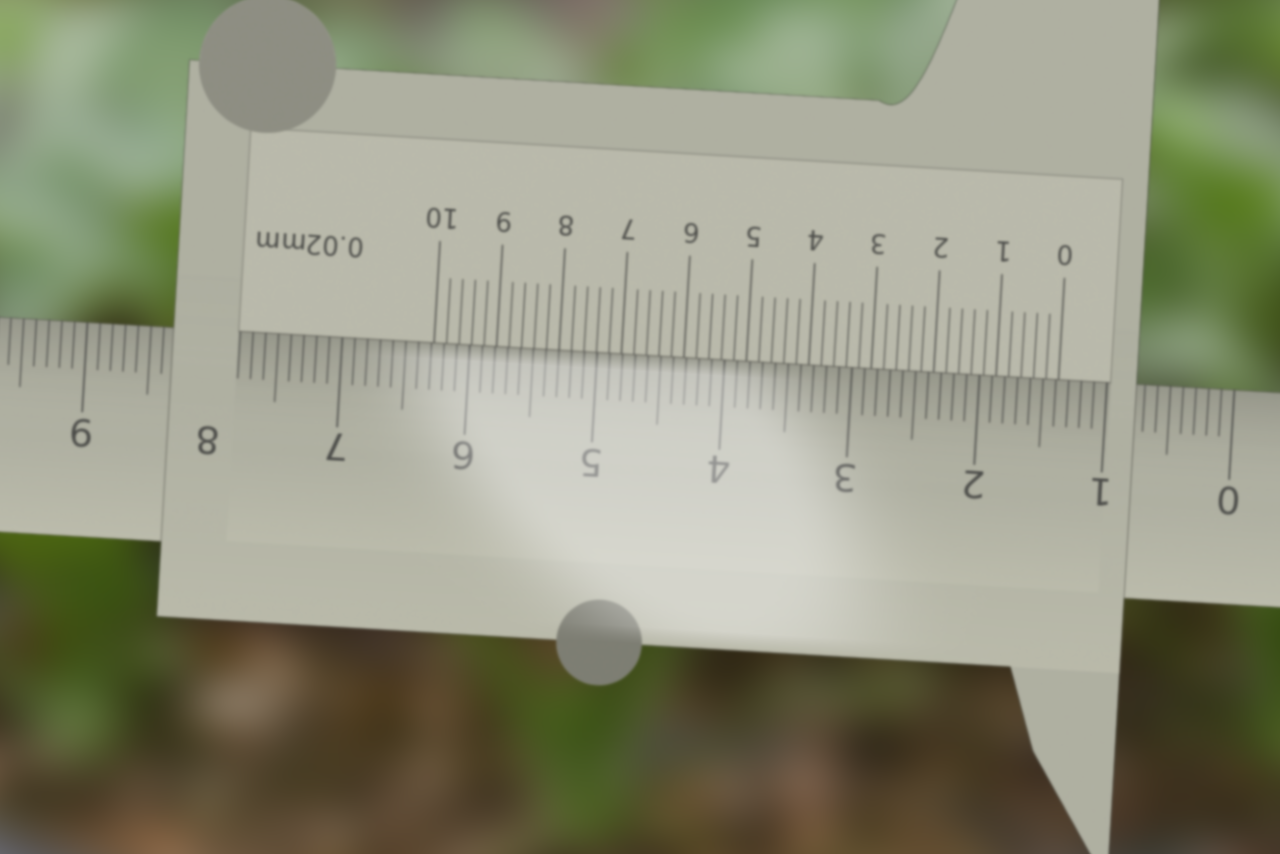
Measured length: 13.8 mm
